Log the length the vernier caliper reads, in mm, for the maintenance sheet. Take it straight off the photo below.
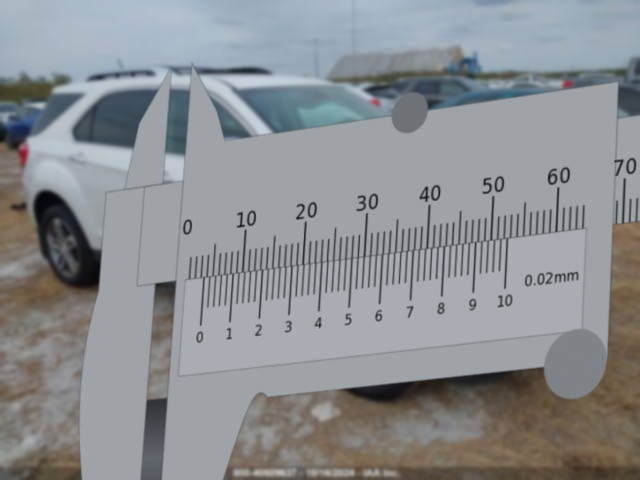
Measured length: 3.5 mm
